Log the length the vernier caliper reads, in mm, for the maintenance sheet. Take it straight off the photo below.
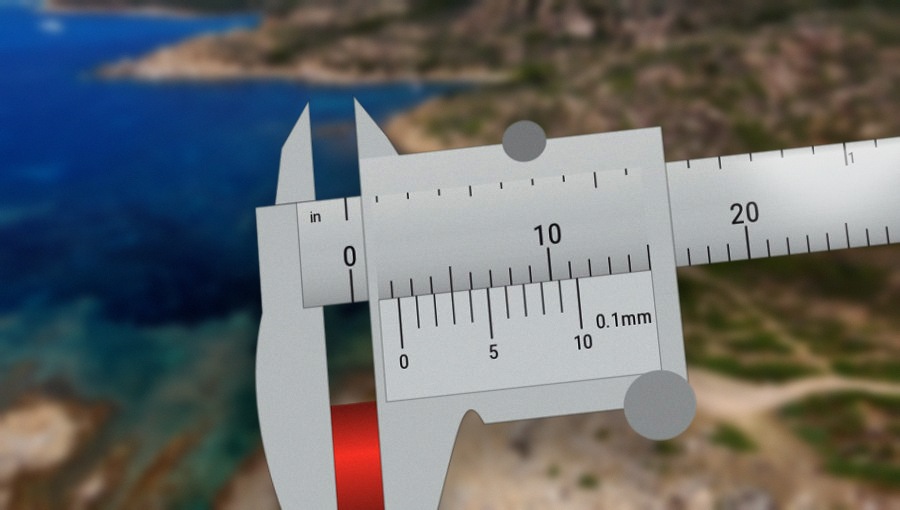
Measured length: 2.3 mm
